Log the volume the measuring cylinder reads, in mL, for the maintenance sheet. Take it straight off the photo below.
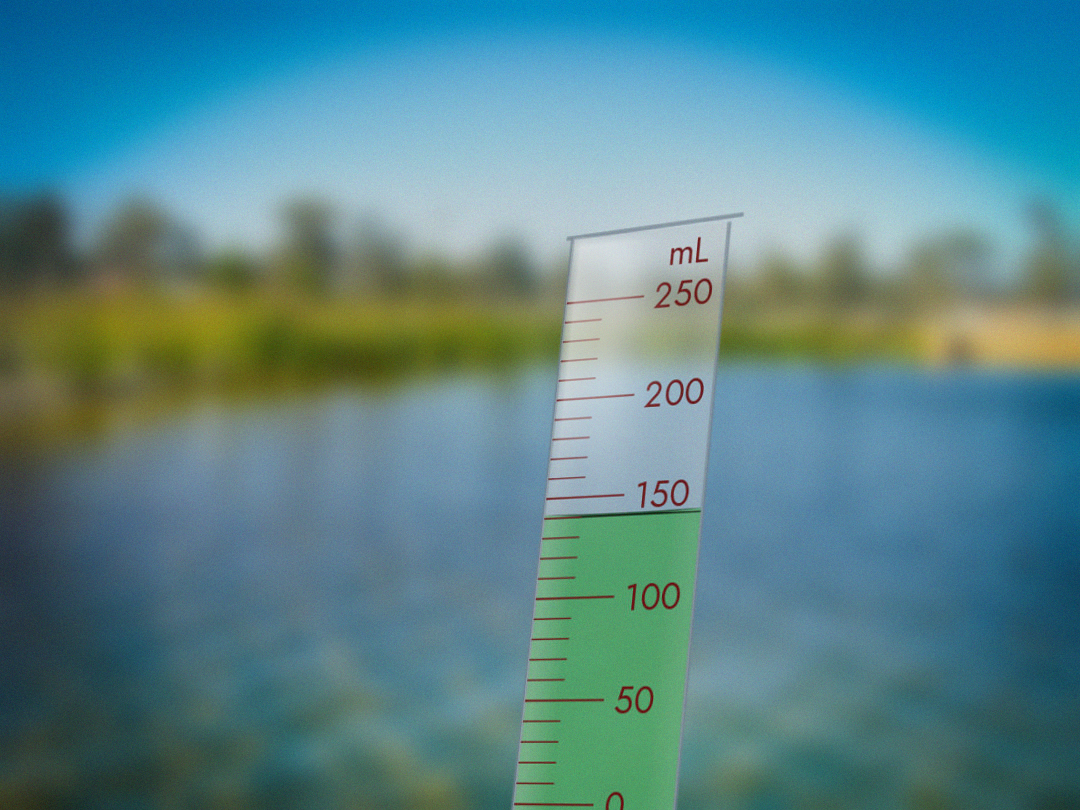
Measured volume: 140 mL
